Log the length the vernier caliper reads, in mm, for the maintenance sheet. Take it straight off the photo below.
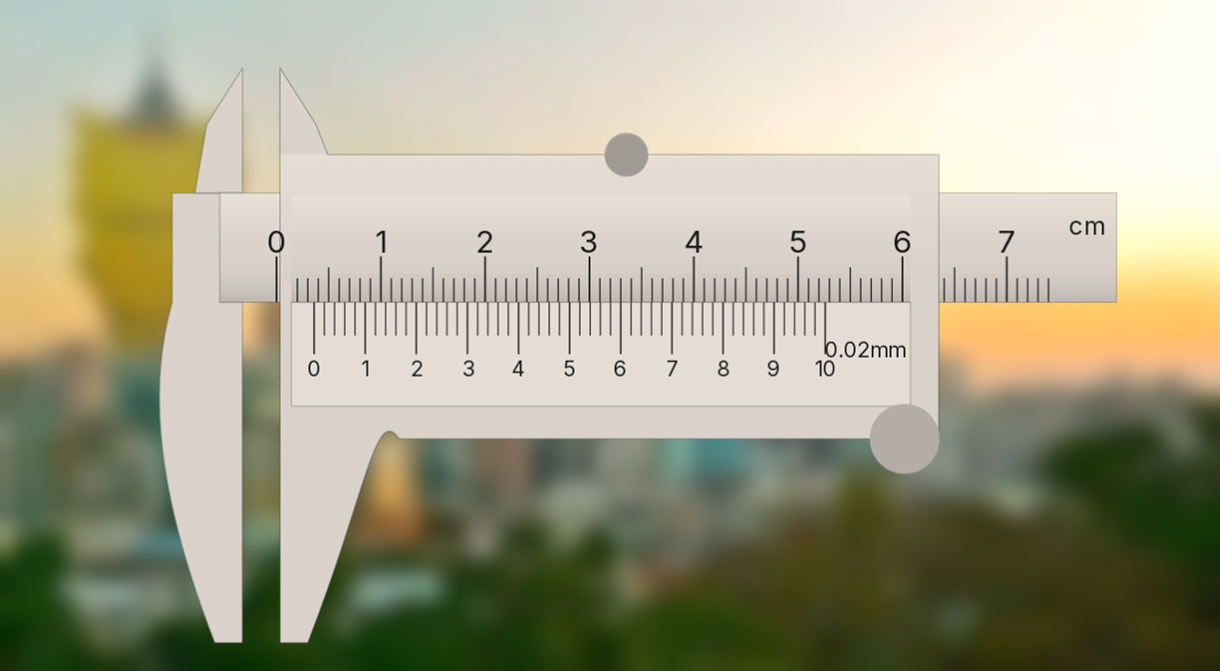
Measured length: 3.6 mm
